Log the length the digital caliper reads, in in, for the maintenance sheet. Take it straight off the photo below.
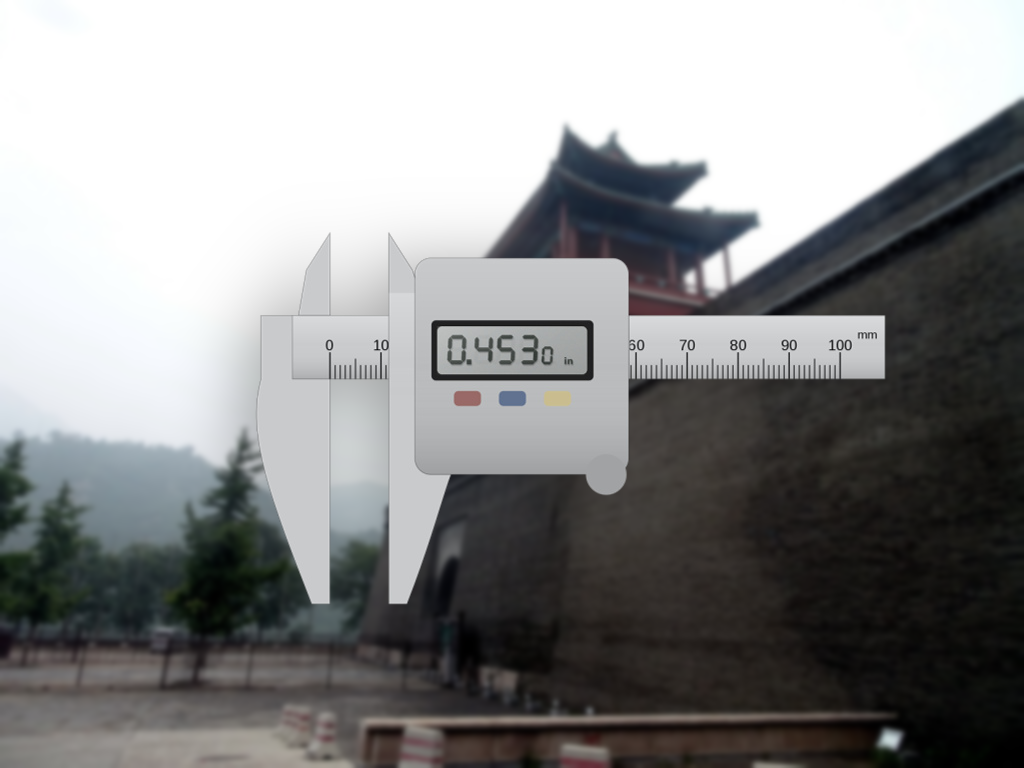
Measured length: 0.4530 in
